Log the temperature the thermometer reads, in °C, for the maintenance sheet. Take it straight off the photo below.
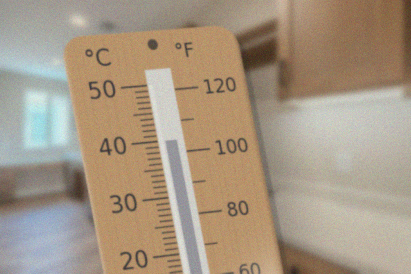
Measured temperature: 40 °C
